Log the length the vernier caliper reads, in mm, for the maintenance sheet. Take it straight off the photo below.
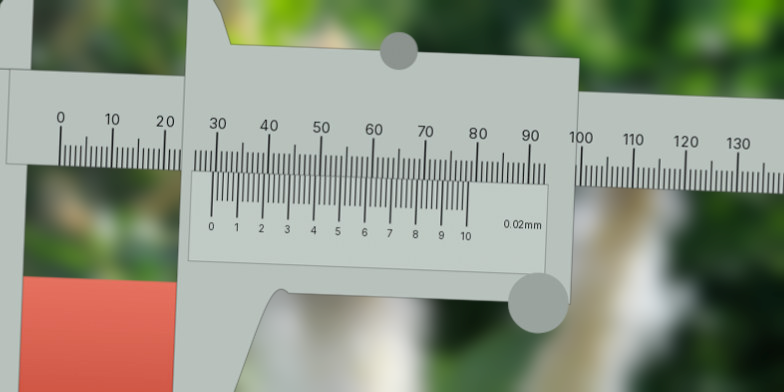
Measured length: 29.5 mm
